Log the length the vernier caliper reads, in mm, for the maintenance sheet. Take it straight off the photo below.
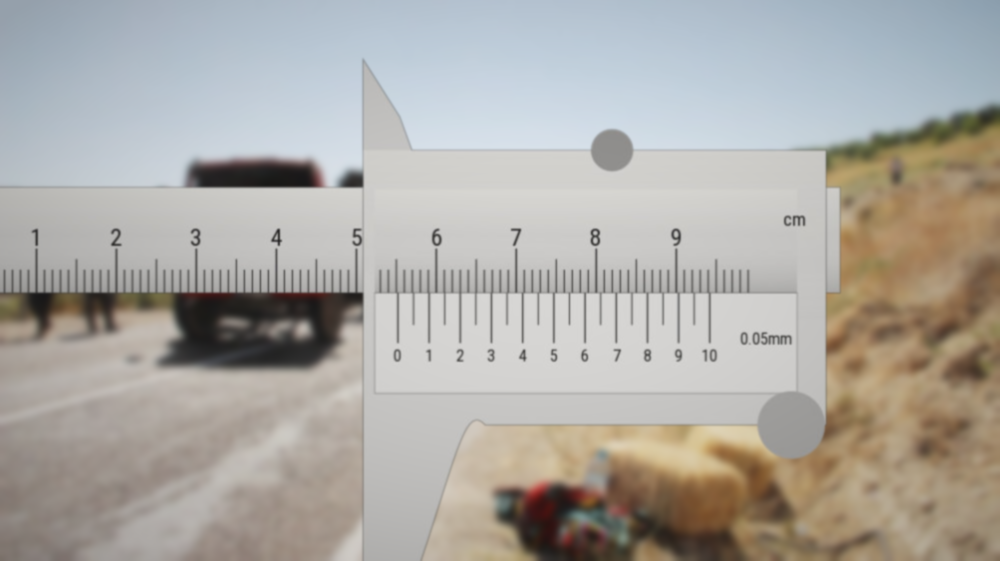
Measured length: 55.2 mm
